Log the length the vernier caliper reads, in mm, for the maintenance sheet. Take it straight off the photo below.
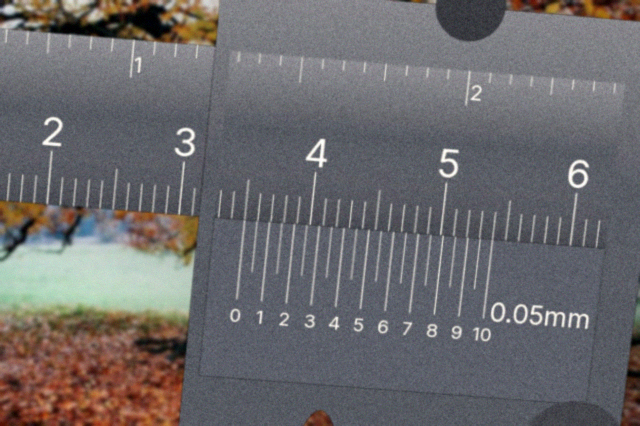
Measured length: 35.0 mm
